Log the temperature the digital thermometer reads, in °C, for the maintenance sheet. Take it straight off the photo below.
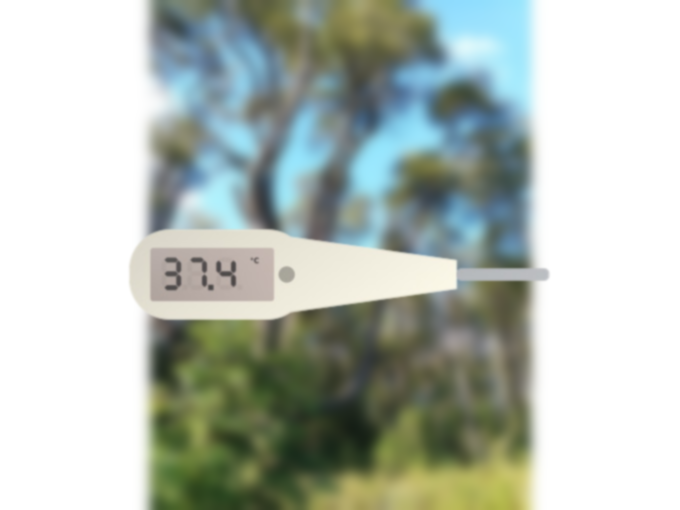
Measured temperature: 37.4 °C
